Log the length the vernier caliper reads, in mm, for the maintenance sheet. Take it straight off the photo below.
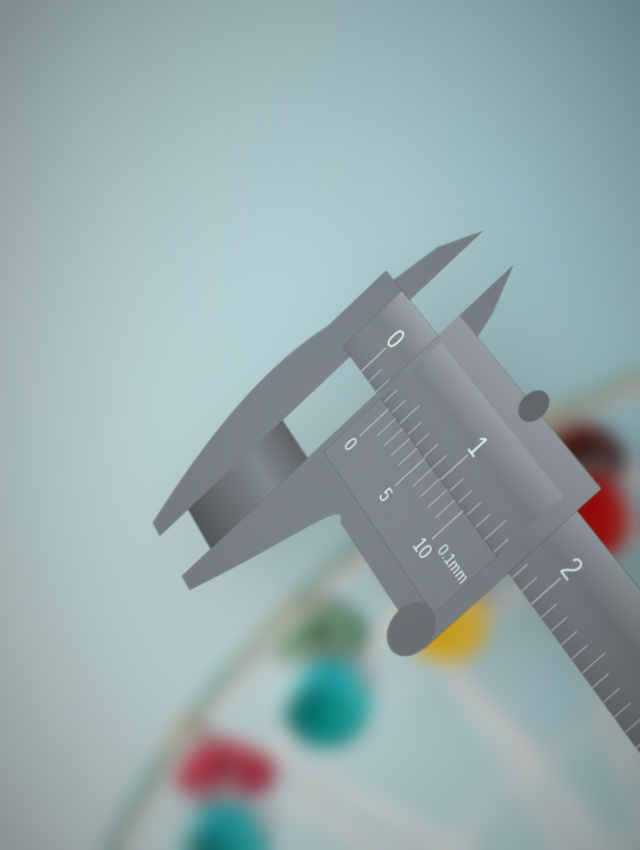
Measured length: 3.6 mm
